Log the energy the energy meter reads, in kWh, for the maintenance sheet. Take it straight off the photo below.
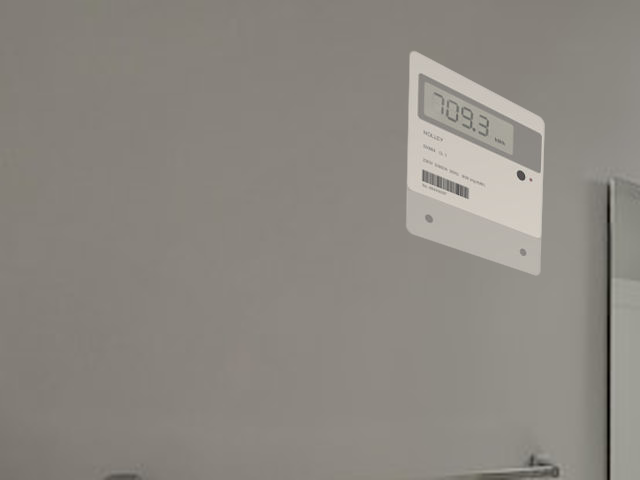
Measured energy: 709.3 kWh
